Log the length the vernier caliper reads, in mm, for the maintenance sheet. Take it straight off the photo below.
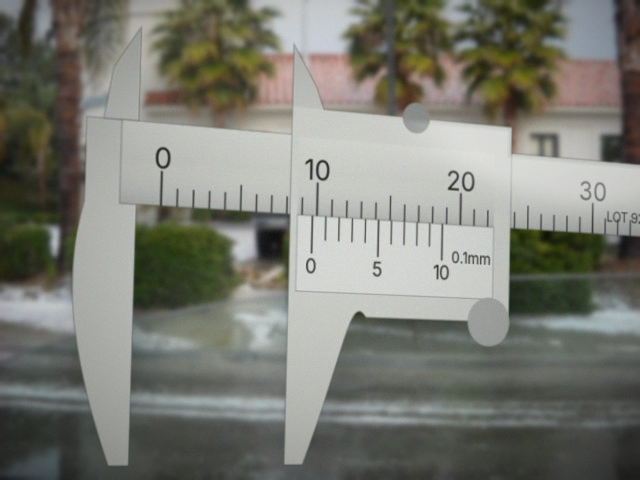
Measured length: 9.7 mm
